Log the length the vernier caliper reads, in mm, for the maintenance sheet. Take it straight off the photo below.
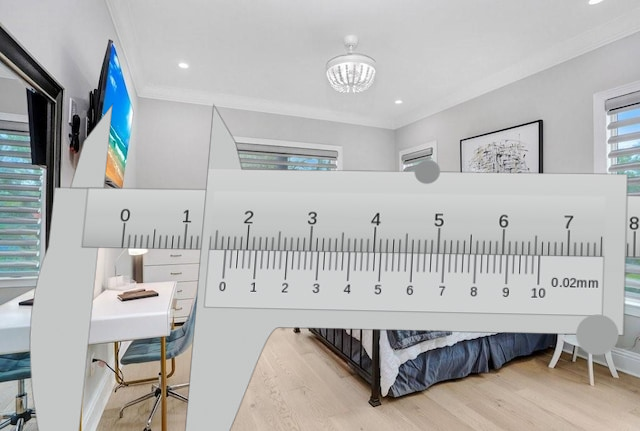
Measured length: 16.6 mm
